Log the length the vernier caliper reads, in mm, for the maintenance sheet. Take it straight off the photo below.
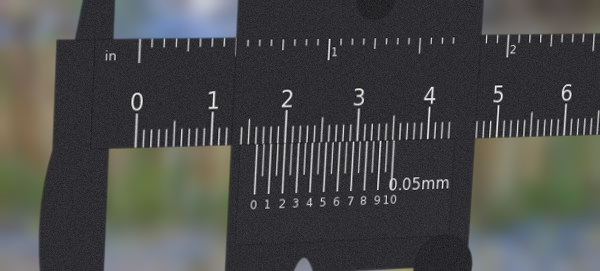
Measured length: 16.2 mm
